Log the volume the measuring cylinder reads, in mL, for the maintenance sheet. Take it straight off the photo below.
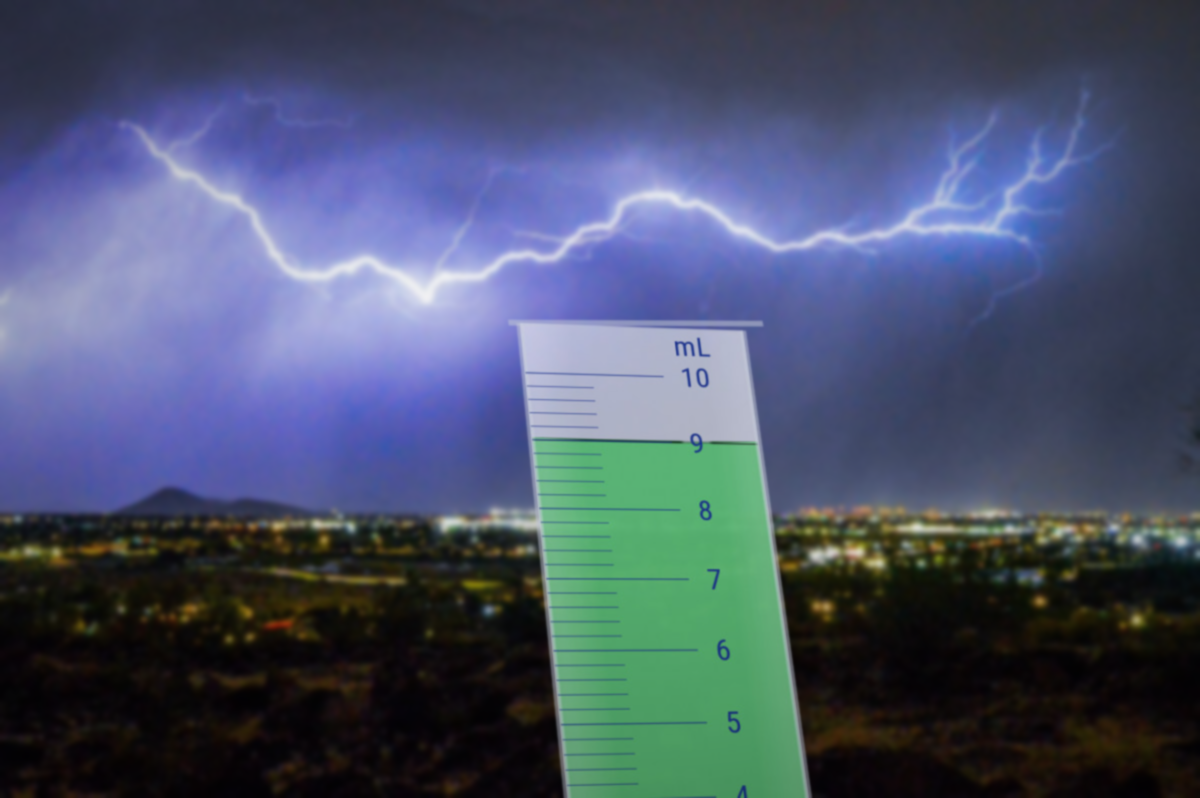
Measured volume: 9 mL
